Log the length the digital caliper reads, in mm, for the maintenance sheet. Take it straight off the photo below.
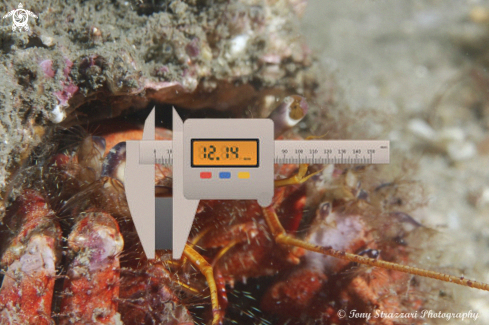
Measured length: 12.14 mm
